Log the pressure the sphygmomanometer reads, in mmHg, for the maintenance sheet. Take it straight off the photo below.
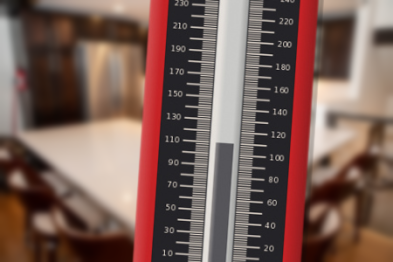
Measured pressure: 110 mmHg
